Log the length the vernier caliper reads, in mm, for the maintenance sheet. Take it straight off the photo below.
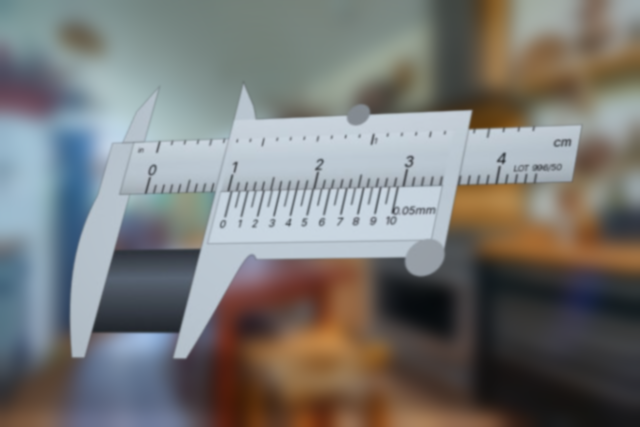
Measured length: 10.4 mm
